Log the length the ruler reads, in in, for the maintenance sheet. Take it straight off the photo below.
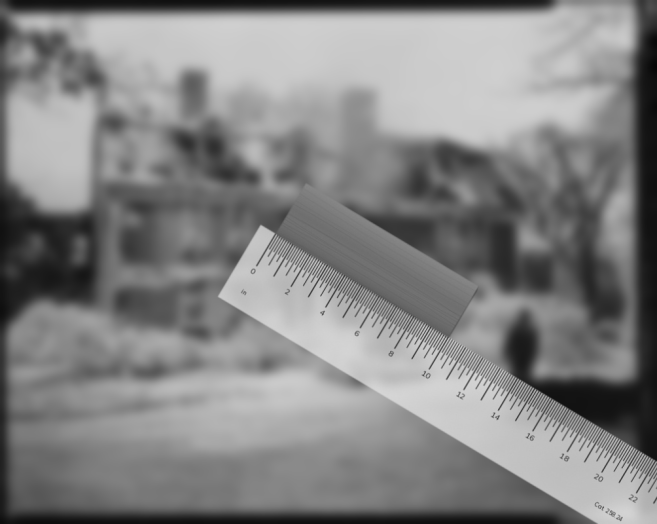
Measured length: 10 in
